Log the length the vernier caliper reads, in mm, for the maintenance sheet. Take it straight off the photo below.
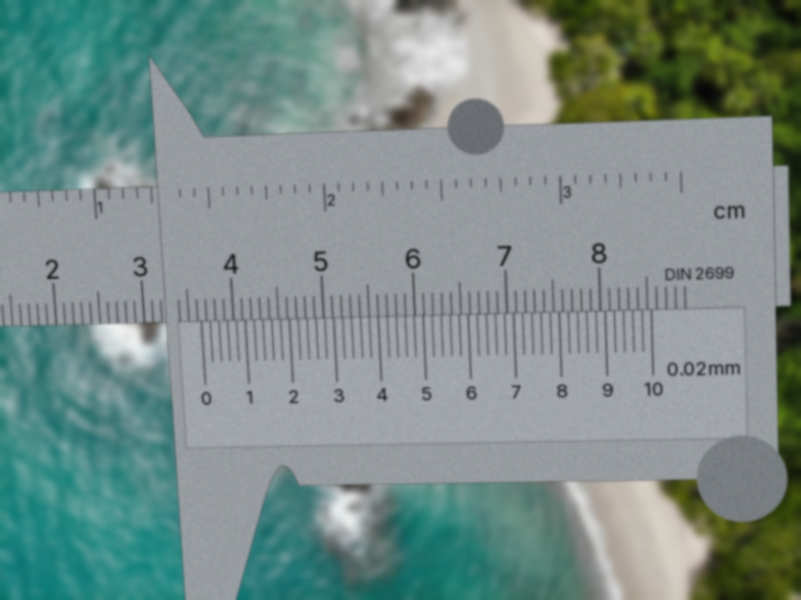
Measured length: 36.4 mm
